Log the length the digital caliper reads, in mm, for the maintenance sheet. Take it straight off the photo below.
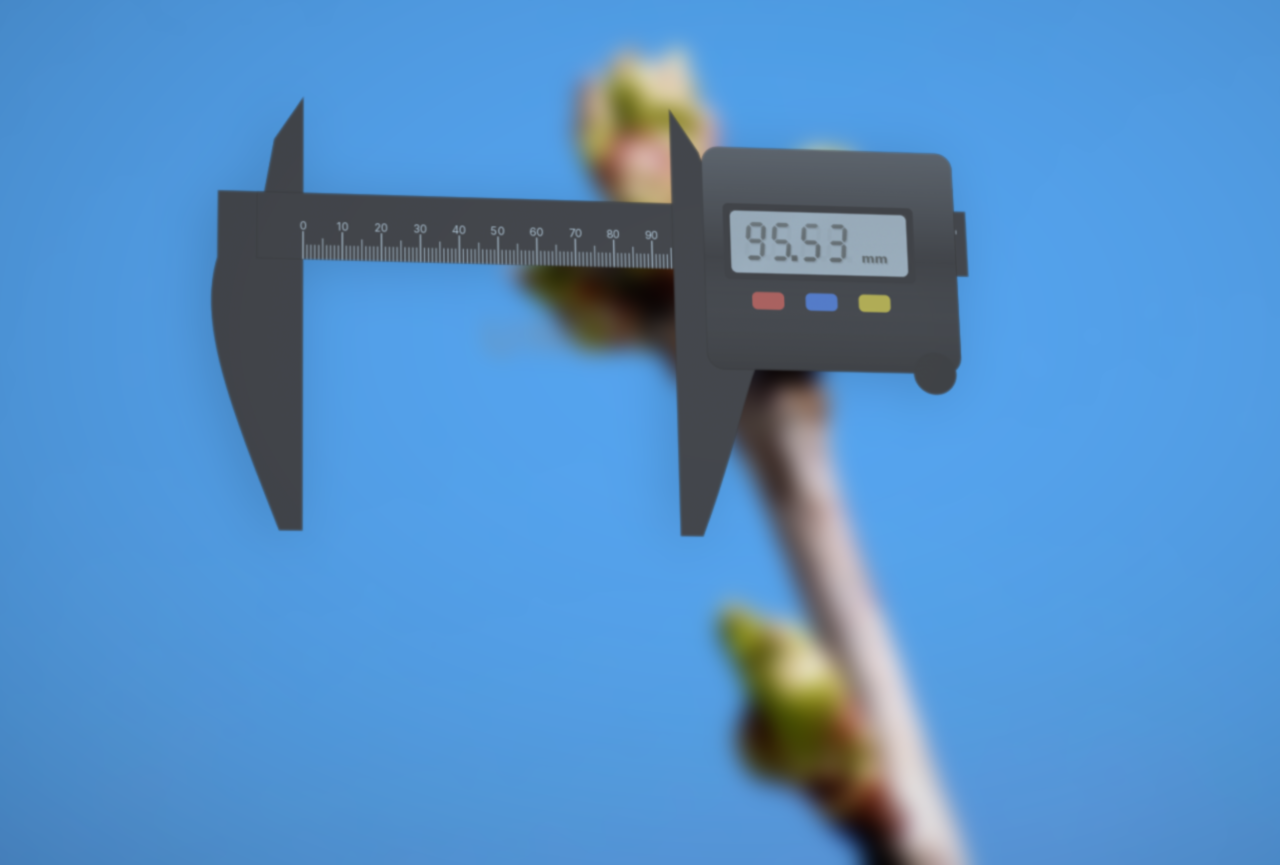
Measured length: 95.53 mm
